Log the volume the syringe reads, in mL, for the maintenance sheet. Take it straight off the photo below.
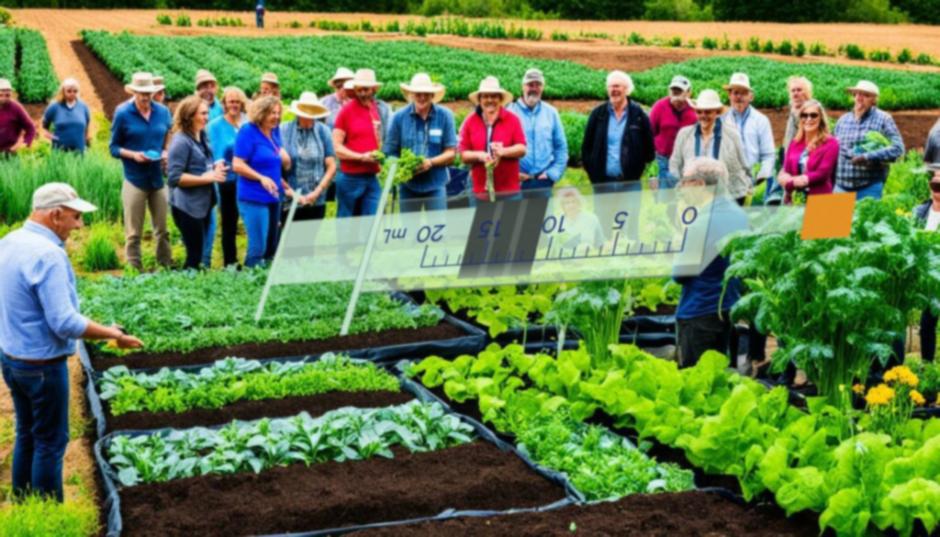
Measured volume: 11 mL
